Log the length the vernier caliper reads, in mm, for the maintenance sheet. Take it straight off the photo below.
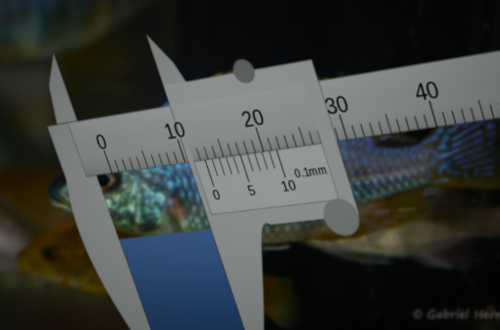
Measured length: 12.6 mm
